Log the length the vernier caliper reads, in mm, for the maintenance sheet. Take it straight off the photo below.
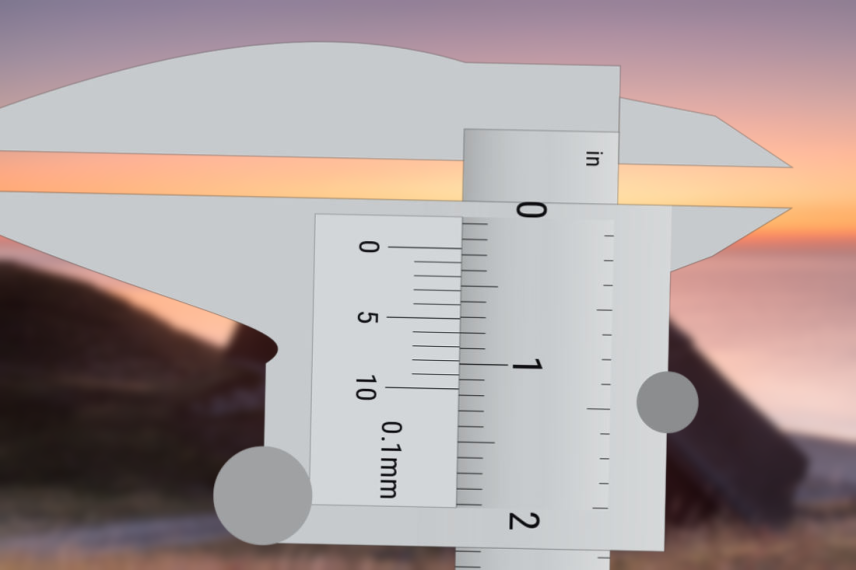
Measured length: 2.6 mm
